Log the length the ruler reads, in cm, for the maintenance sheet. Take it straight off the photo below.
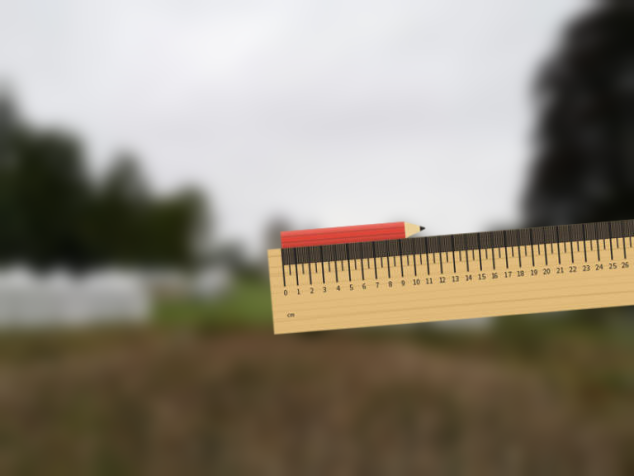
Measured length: 11 cm
